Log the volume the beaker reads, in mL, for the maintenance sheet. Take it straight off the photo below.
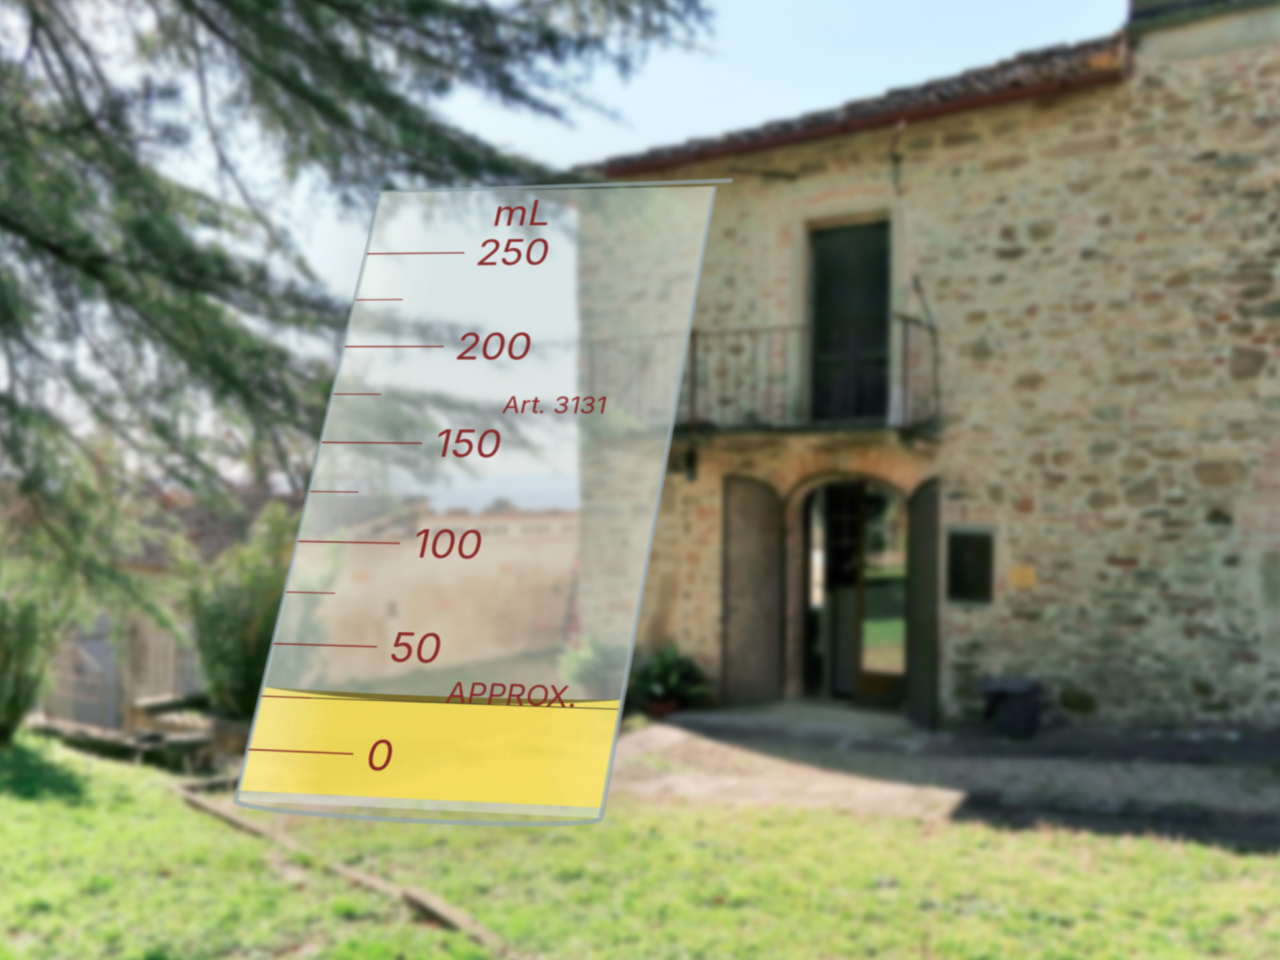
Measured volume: 25 mL
